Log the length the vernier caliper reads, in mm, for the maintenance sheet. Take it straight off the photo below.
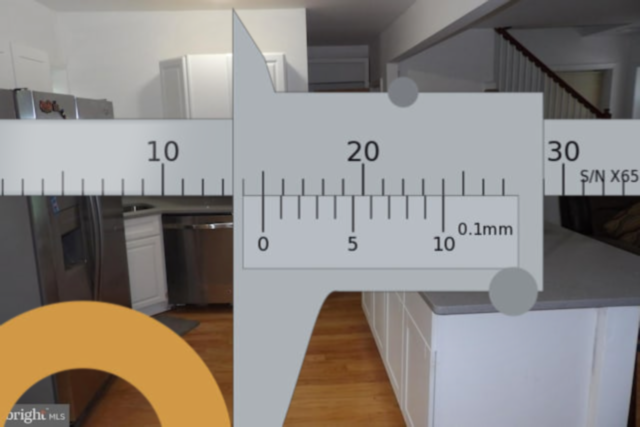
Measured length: 15.0 mm
